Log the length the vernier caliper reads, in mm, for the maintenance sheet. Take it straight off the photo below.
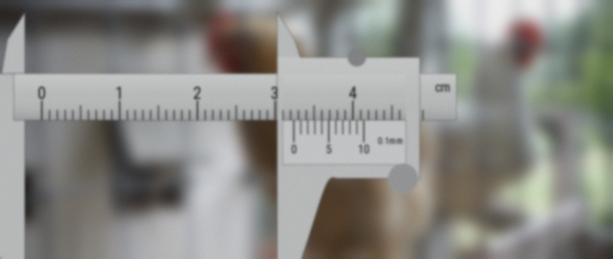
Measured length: 32.4 mm
